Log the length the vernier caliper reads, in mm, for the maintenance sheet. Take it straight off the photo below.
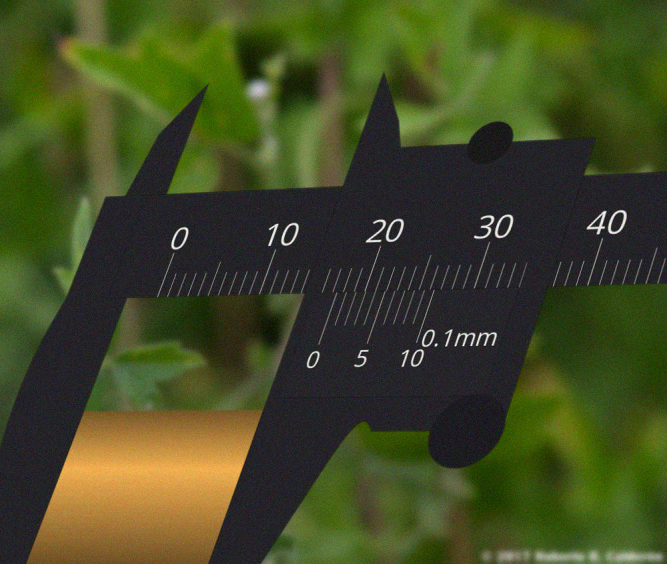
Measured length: 17.4 mm
